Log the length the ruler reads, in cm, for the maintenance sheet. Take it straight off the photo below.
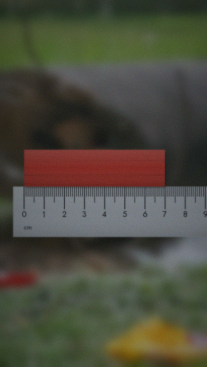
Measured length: 7 cm
